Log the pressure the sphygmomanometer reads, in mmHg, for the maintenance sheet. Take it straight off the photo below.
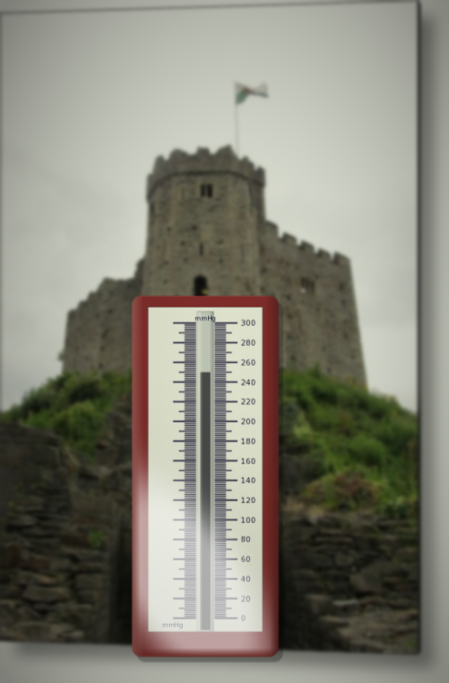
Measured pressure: 250 mmHg
